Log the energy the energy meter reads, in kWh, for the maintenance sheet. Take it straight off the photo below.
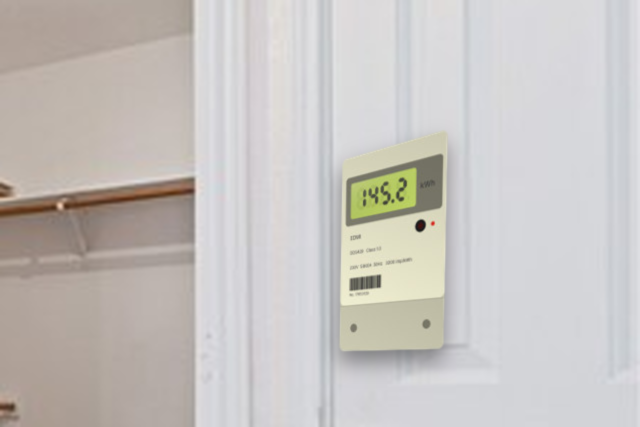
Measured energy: 145.2 kWh
